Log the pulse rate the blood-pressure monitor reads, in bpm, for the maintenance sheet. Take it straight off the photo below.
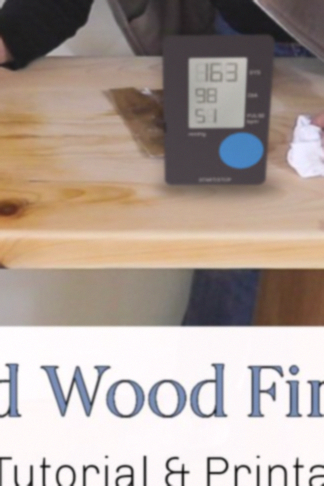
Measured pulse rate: 51 bpm
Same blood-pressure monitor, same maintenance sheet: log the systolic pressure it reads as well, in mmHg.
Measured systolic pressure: 163 mmHg
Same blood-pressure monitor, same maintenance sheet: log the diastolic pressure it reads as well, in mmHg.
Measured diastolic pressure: 98 mmHg
